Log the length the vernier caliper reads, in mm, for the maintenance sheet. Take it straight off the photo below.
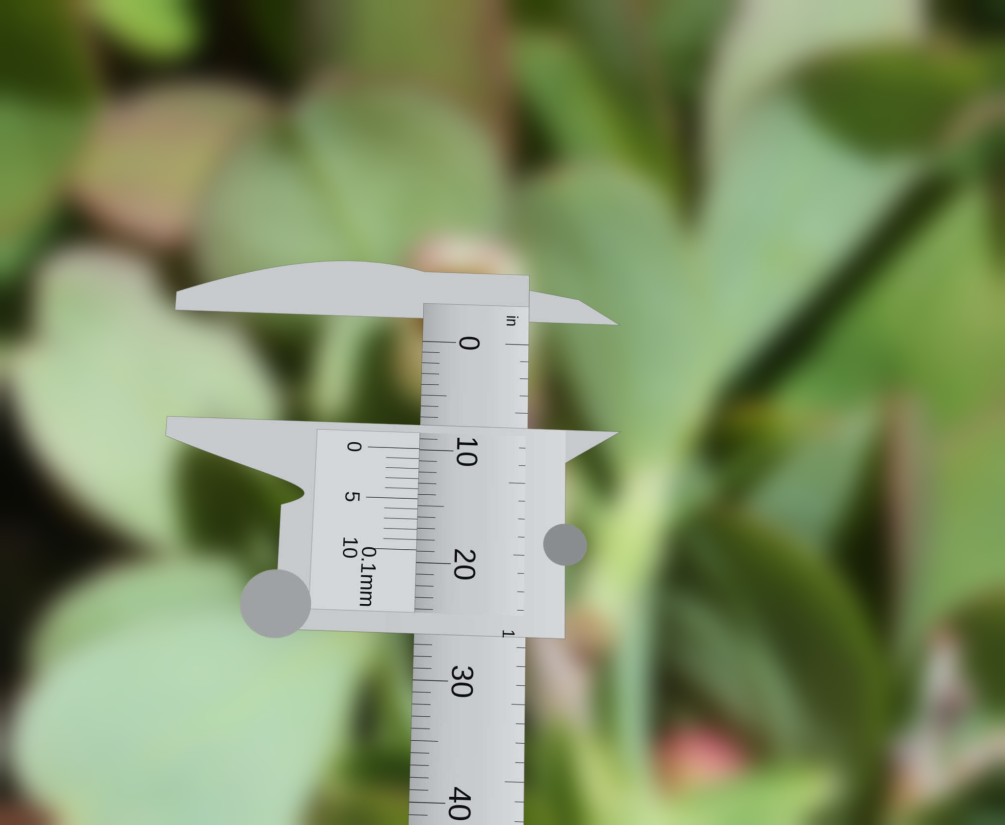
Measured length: 9.9 mm
